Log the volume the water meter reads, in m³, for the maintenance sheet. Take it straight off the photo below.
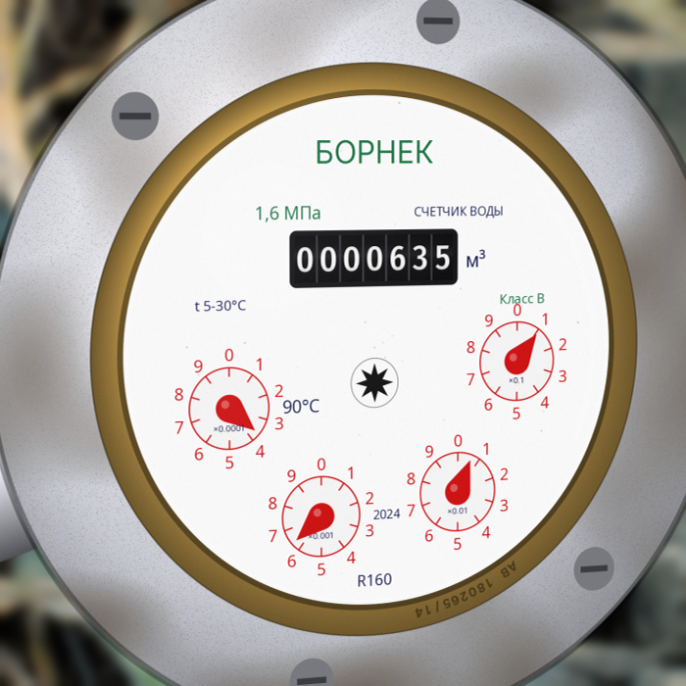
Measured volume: 635.1063 m³
